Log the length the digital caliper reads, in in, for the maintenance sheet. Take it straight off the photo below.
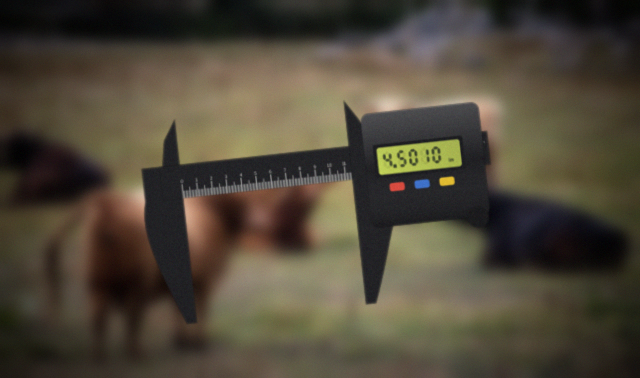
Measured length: 4.5010 in
